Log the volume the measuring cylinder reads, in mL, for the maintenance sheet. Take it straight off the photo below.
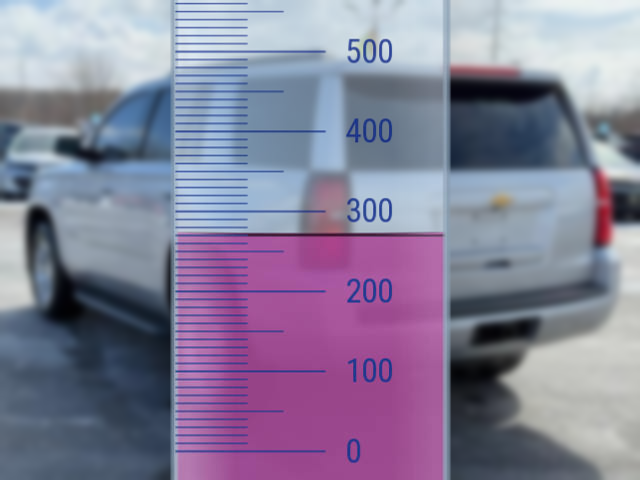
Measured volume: 270 mL
